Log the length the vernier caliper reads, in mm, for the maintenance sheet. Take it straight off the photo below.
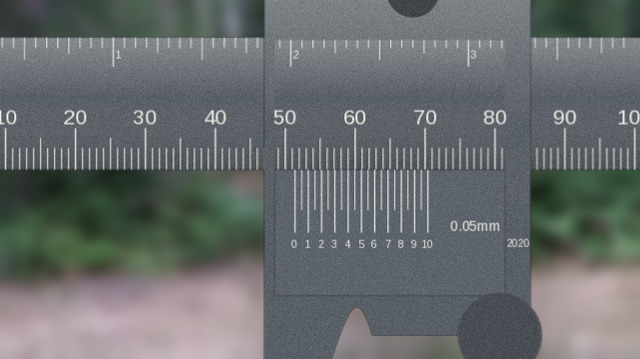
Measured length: 51.4 mm
